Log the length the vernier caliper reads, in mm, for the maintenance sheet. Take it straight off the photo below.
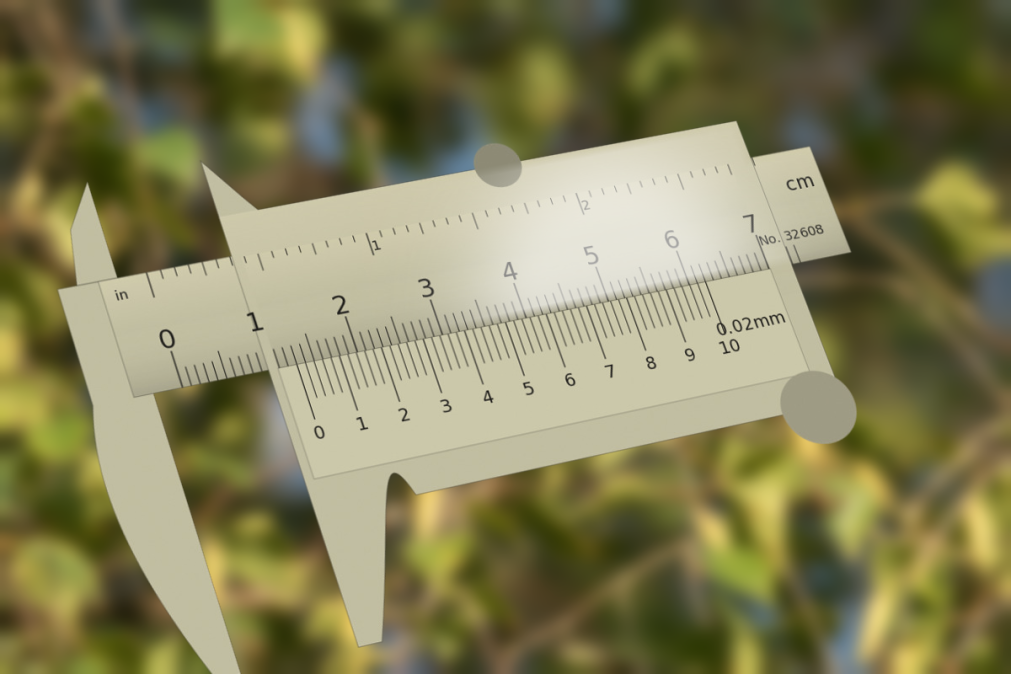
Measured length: 13.0 mm
